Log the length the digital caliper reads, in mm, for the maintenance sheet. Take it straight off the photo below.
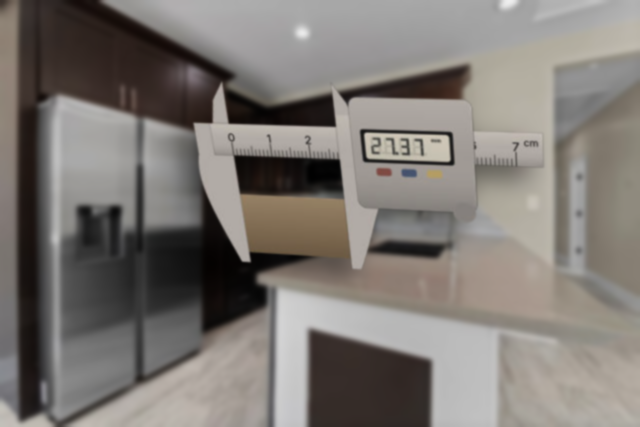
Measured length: 27.37 mm
